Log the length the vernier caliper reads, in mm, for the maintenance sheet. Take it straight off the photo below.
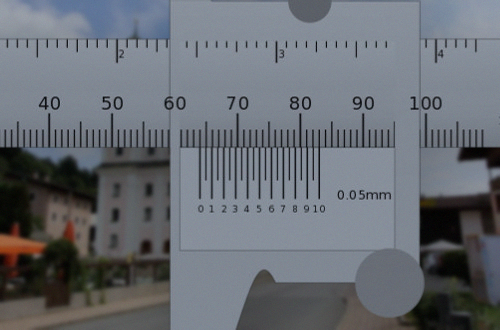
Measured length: 64.0 mm
